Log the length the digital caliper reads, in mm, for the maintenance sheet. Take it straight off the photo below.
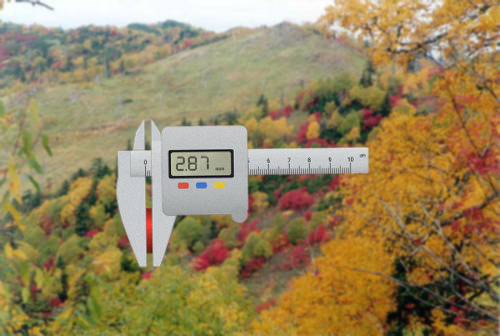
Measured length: 2.87 mm
